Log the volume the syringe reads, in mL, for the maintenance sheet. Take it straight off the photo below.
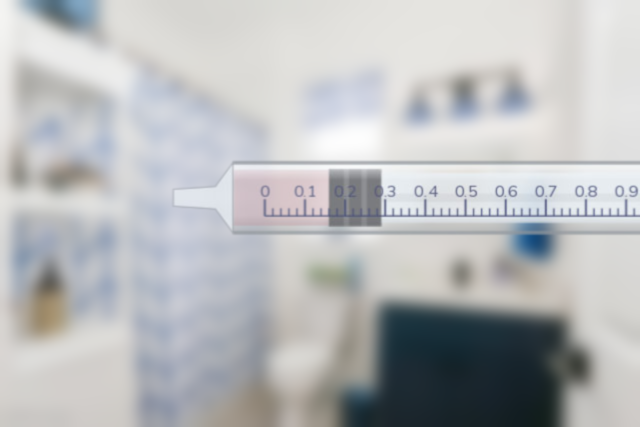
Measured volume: 0.16 mL
